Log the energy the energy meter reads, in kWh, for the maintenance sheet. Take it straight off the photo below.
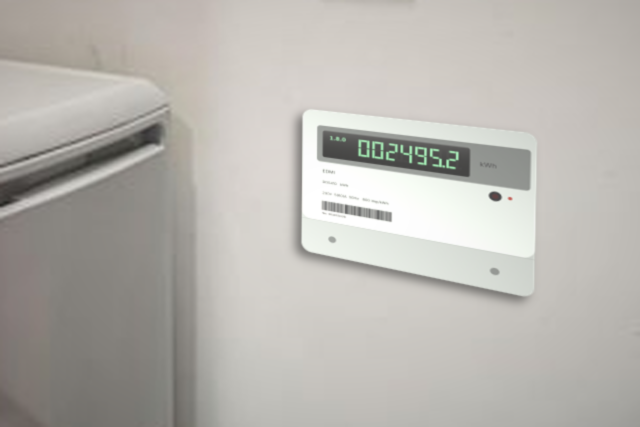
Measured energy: 2495.2 kWh
